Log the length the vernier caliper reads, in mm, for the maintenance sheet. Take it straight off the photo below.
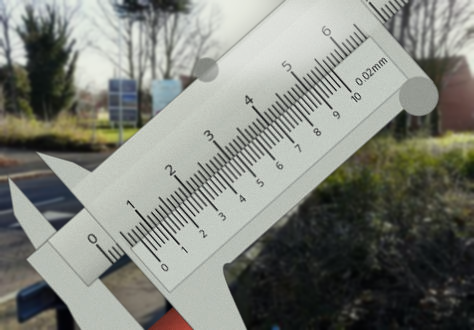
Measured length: 7.0 mm
